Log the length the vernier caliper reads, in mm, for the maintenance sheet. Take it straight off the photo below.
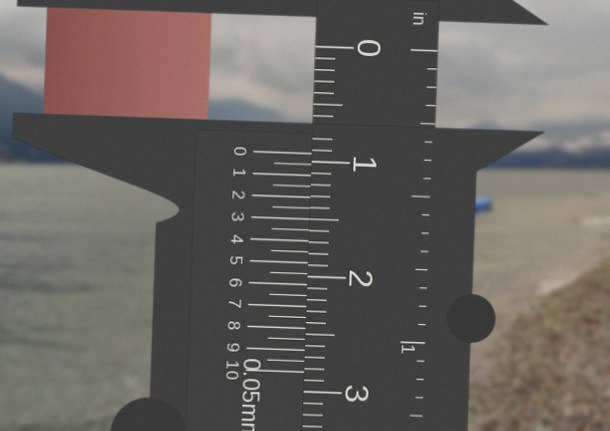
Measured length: 9.3 mm
